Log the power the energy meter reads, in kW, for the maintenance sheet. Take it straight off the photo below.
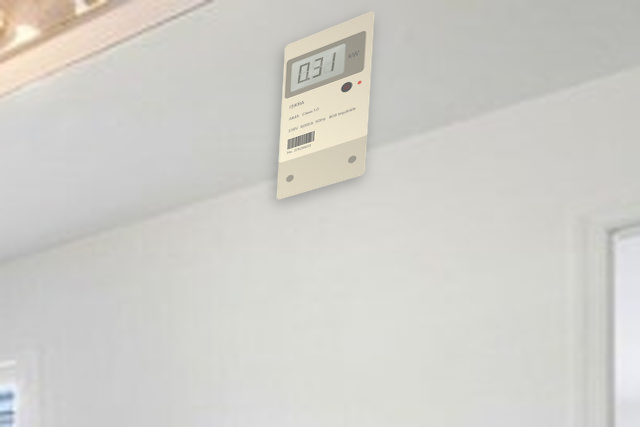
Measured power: 0.31 kW
